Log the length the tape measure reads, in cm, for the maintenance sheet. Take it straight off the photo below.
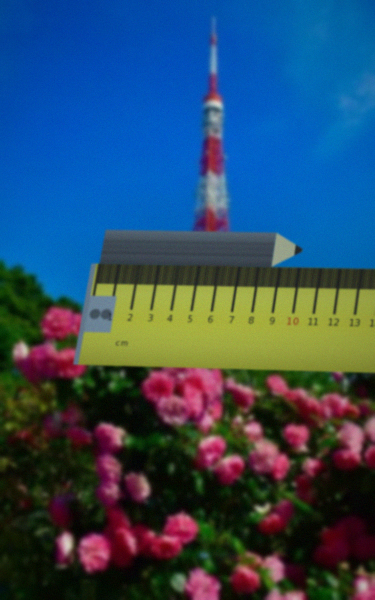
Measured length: 10 cm
